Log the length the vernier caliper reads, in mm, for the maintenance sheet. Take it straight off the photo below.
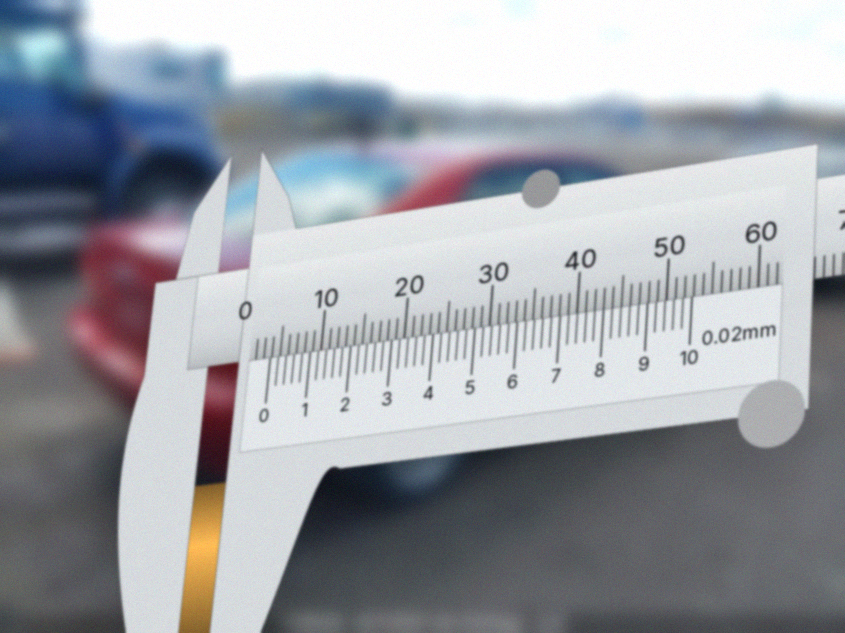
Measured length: 3.8 mm
